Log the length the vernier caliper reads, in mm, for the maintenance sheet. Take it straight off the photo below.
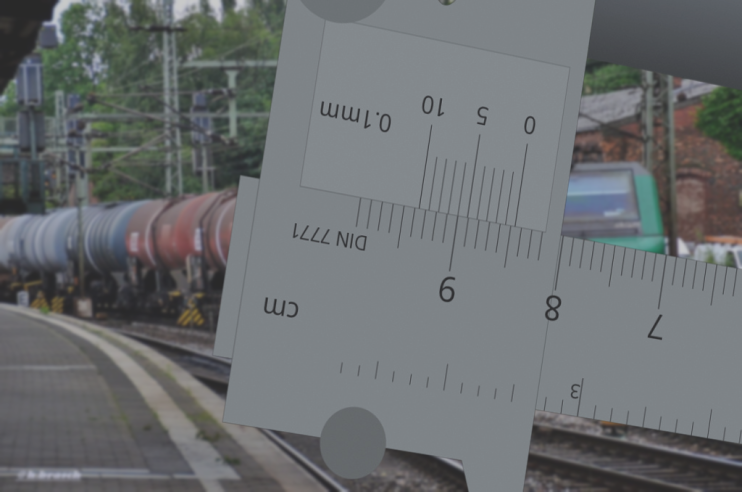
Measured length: 84.6 mm
